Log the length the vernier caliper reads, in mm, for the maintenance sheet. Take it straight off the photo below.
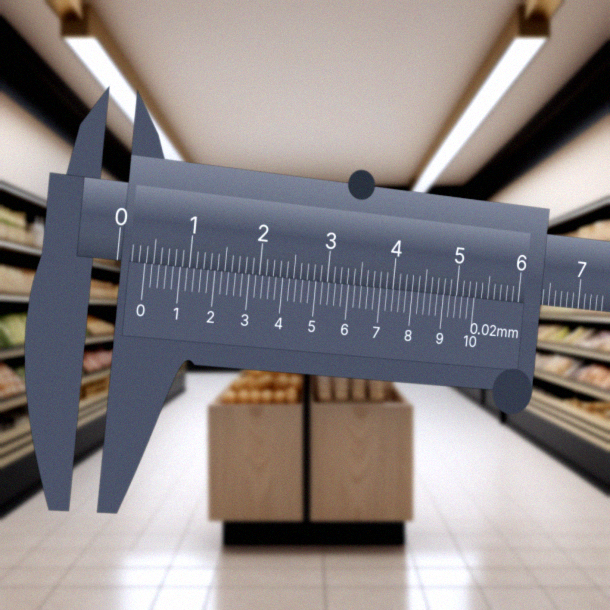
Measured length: 3.8 mm
